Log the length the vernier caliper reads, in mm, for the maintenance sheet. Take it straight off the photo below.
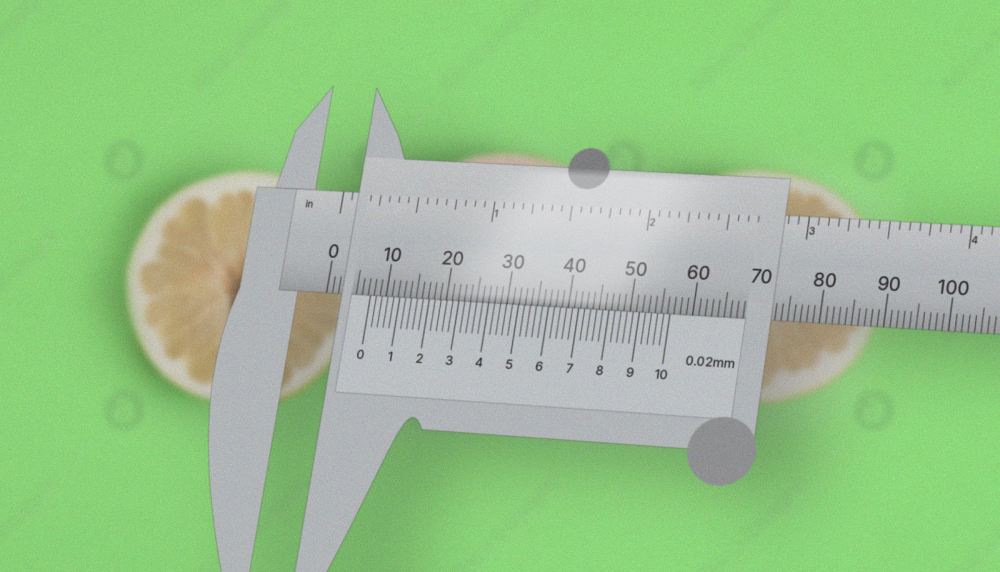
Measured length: 7.4 mm
